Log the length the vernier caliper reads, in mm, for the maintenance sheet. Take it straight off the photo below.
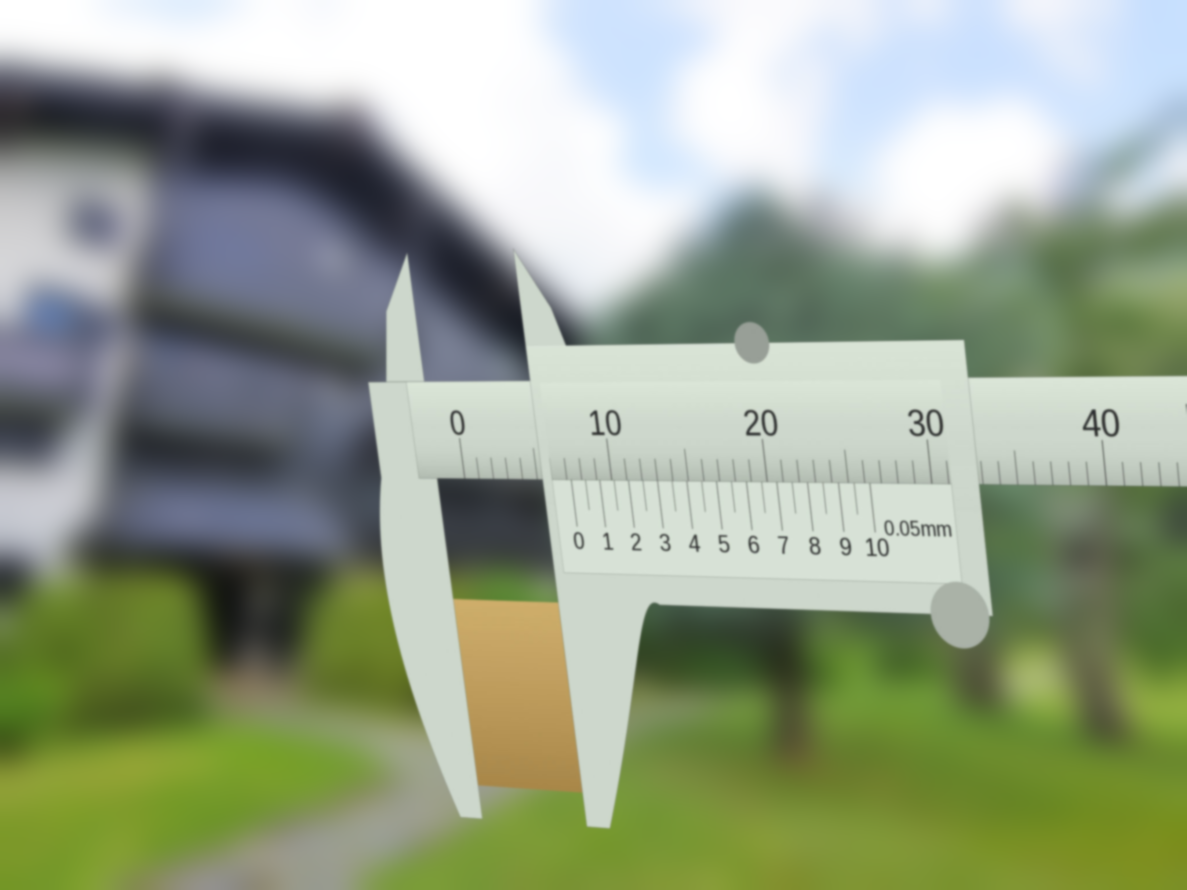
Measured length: 7.3 mm
